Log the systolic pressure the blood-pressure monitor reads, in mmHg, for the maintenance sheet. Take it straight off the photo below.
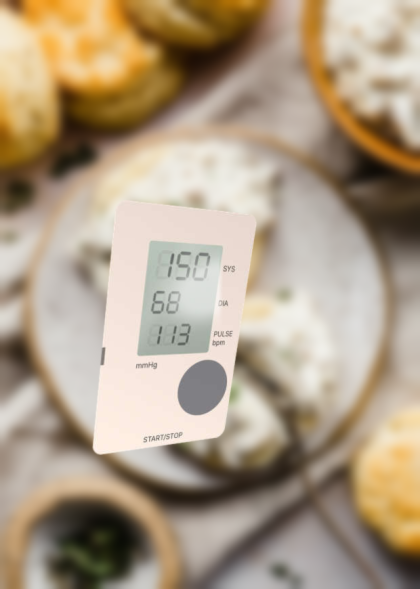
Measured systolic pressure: 150 mmHg
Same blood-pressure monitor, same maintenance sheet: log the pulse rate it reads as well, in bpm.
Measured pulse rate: 113 bpm
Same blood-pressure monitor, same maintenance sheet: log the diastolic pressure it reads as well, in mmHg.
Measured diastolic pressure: 68 mmHg
